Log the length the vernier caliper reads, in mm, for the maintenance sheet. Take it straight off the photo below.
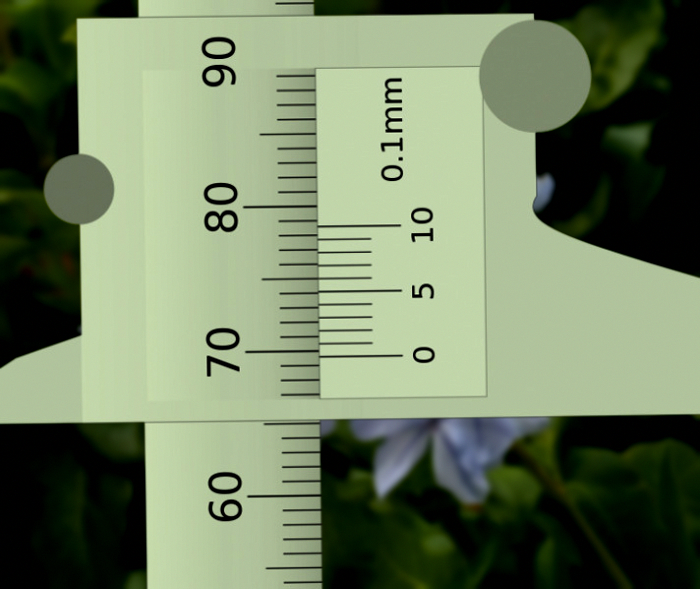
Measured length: 69.6 mm
